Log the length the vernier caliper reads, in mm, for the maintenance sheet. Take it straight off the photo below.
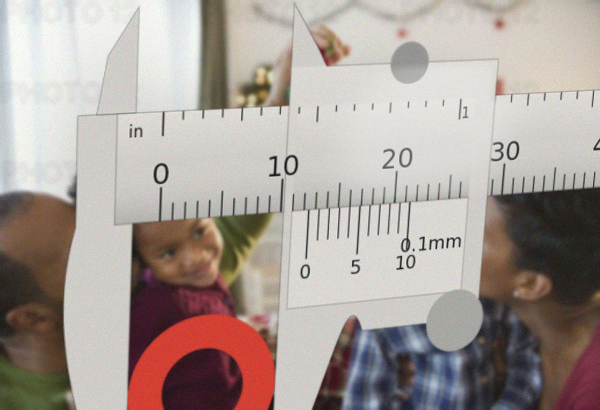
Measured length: 12.4 mm
